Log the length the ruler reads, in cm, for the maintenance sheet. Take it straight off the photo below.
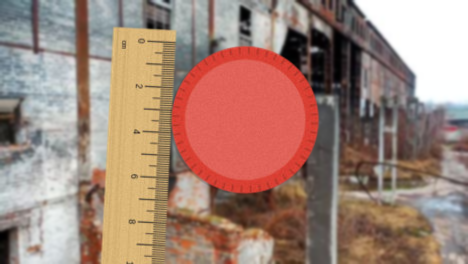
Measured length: 6.5 cm
